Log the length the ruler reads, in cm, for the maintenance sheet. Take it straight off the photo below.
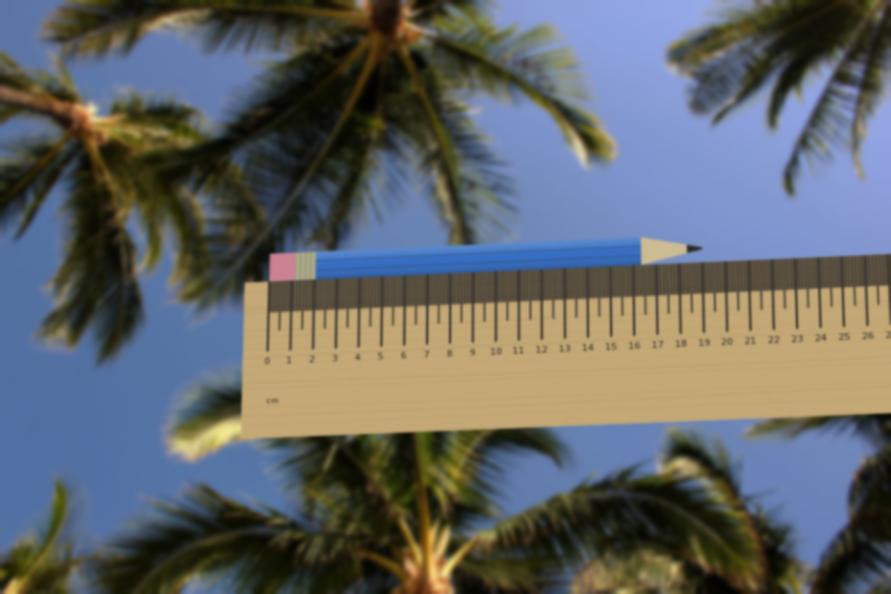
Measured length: 19 cm
